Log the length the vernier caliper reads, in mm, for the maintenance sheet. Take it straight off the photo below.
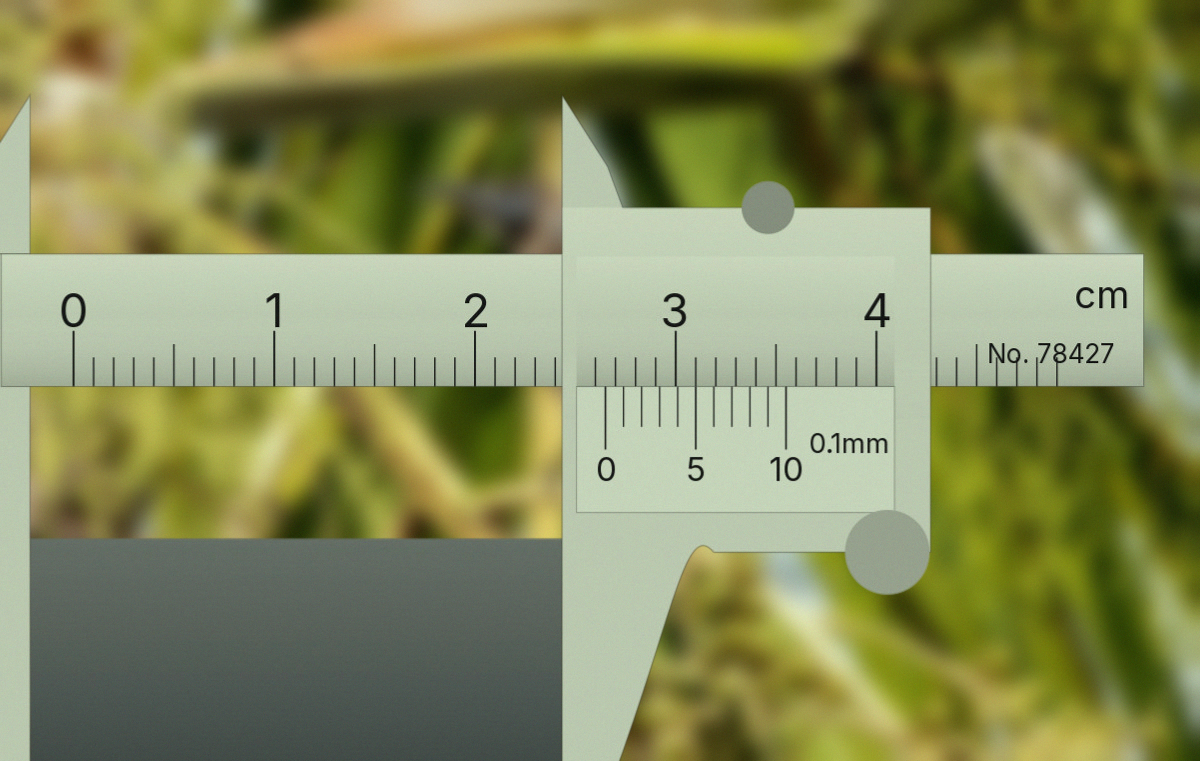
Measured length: 26.5 mm
